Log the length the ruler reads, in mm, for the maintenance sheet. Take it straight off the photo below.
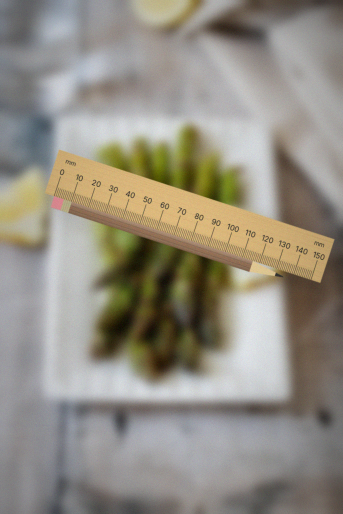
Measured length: 135 mm
